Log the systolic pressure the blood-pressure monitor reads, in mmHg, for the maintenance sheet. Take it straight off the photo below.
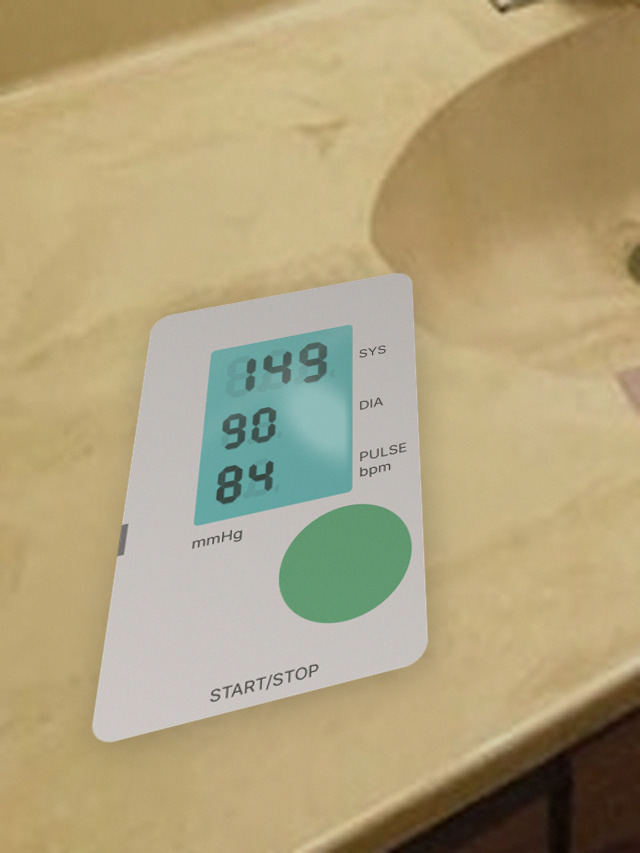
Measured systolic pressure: 149 mmHg
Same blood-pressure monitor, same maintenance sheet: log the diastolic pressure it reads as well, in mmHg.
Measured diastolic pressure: 90 mmHg
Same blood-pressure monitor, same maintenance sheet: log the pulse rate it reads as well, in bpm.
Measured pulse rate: 84 bpm
